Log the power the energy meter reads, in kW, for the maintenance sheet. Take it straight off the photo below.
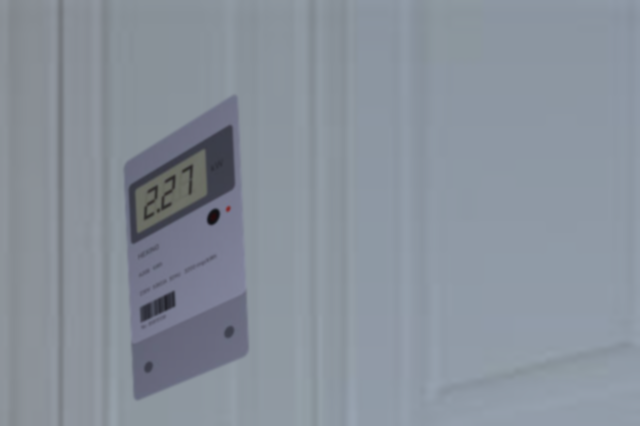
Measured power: 2.27 kW
